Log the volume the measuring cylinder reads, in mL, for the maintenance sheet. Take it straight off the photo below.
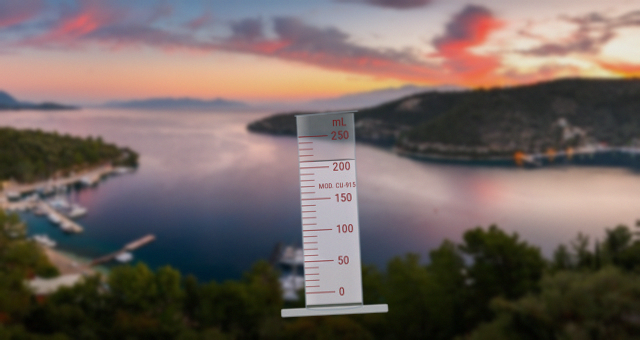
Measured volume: 210 mL
